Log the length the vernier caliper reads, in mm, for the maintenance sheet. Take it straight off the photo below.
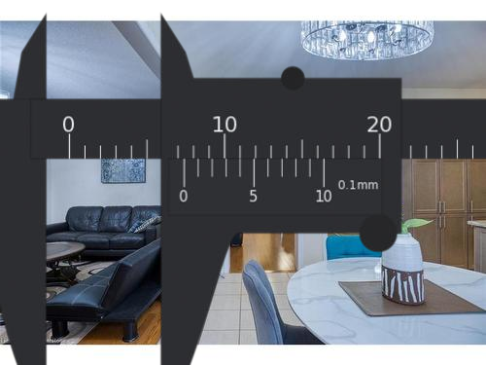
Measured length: 7.4 mm
